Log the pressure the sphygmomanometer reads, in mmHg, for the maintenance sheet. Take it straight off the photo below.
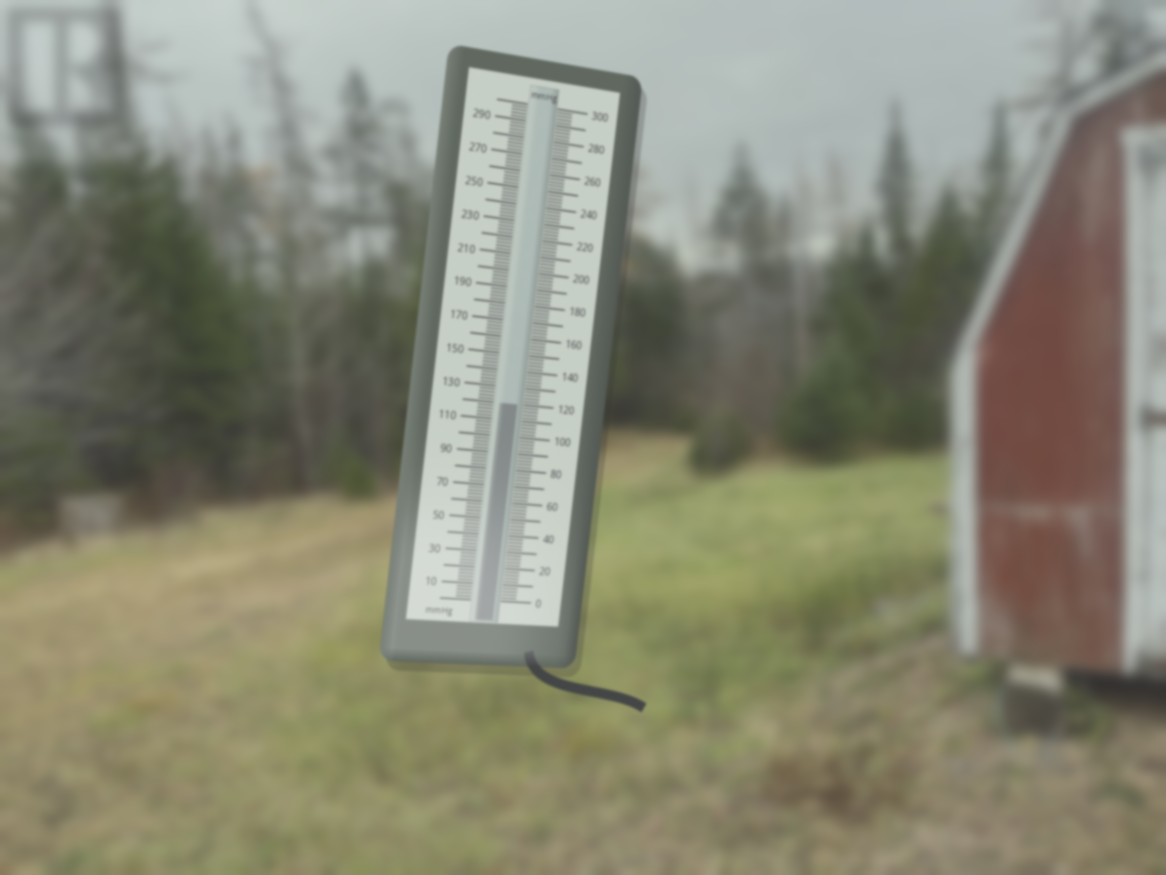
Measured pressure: 120 mmHg
